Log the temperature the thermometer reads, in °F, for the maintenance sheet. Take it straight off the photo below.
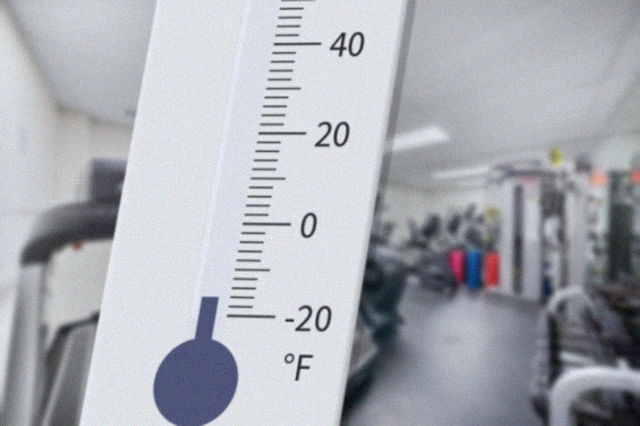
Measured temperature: -16 °F
